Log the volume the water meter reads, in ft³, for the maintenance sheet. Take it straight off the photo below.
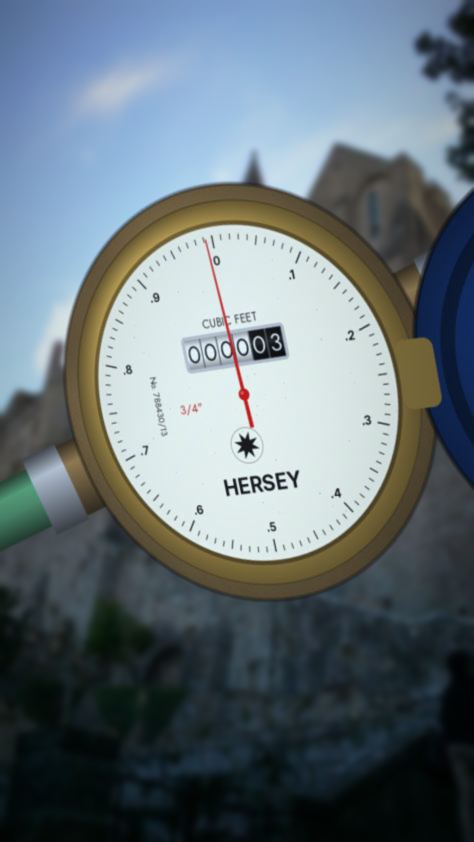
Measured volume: 2.99 ft³
